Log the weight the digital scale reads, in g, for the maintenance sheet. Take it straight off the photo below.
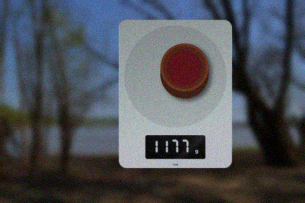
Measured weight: 1177 g
